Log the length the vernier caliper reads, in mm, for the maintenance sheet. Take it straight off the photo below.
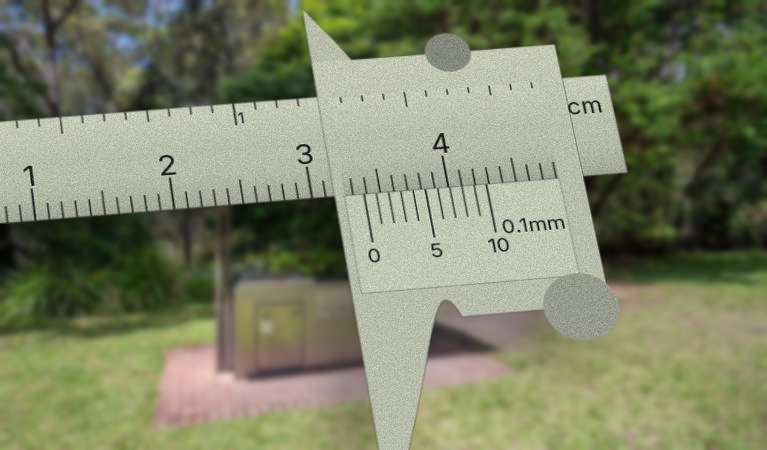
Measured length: 33.8 mm
